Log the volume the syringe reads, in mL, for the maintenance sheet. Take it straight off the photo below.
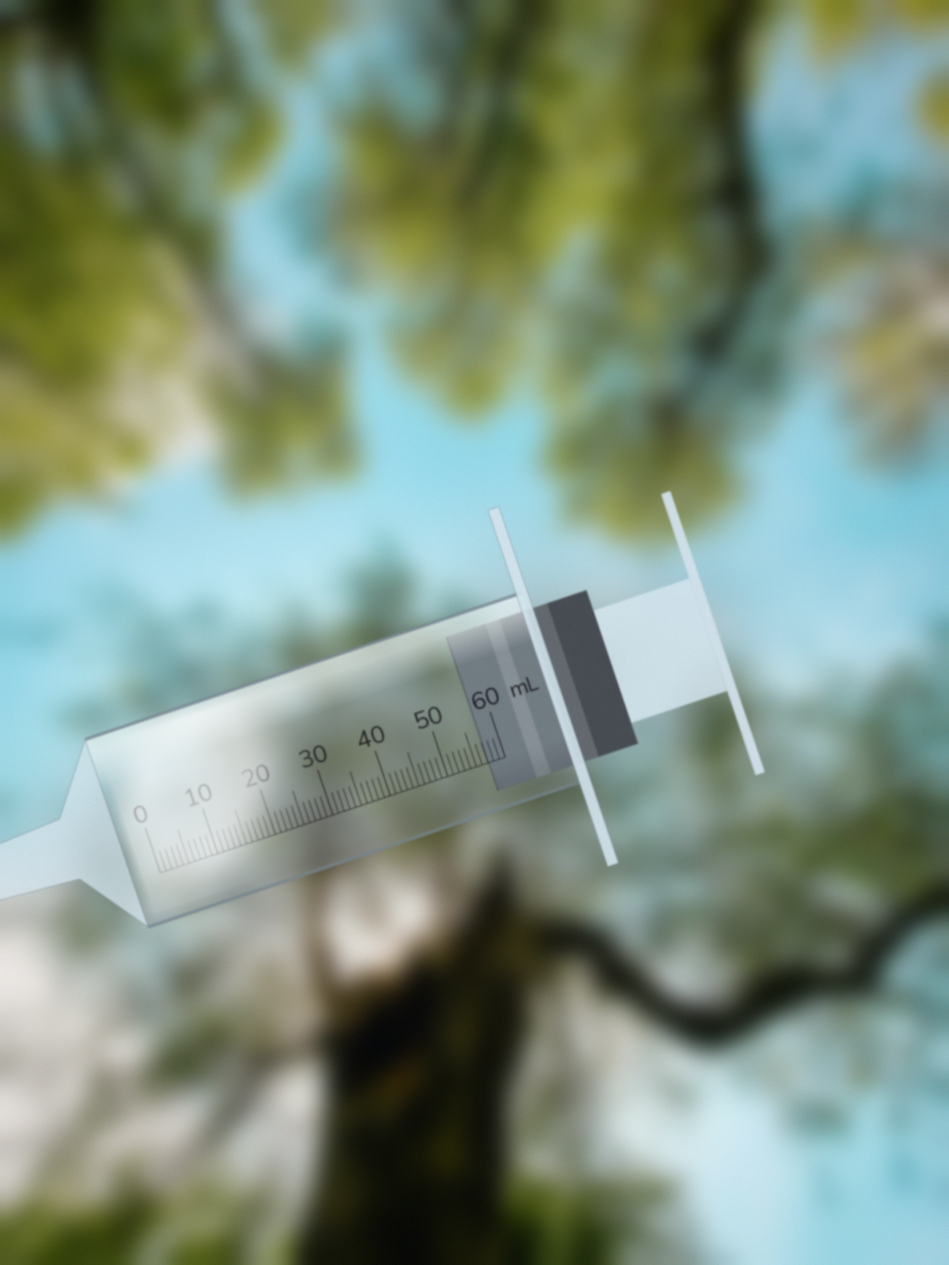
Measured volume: 57 mL
